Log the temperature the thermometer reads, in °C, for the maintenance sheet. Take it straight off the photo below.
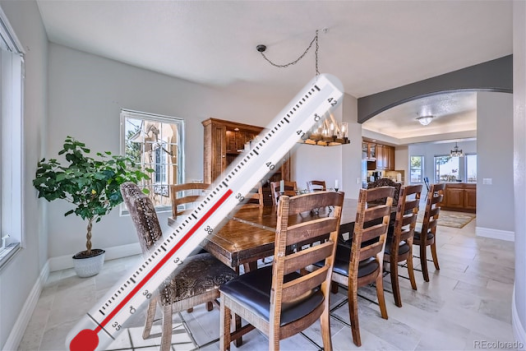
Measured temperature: 39 °C
